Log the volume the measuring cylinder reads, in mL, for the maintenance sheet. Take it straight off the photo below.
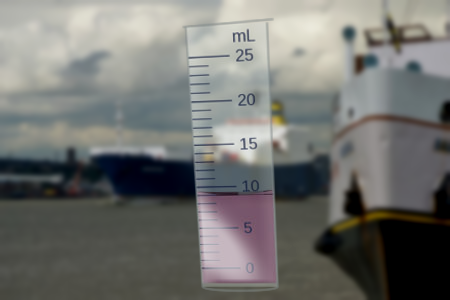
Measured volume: 9 mL
